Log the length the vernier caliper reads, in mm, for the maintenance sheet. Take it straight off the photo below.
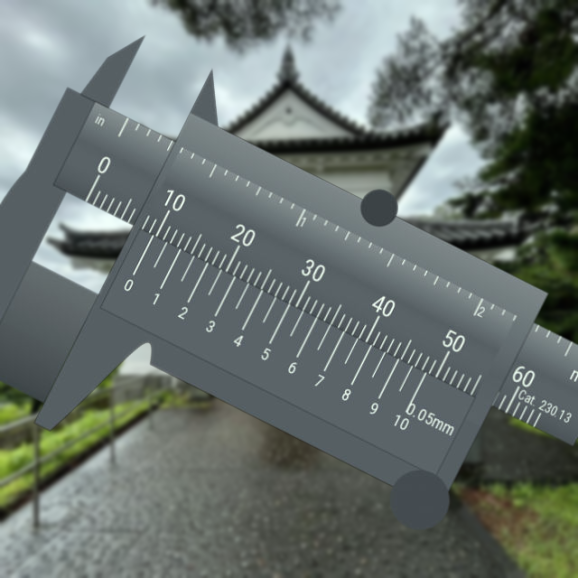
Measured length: 9.6 mm
